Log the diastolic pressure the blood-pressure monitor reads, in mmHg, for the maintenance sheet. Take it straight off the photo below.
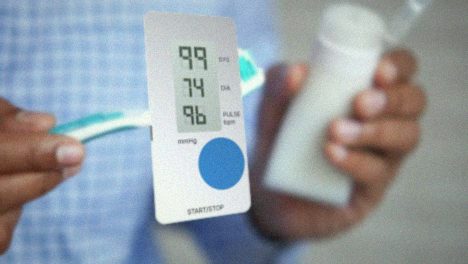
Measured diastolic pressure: 74 mmHg
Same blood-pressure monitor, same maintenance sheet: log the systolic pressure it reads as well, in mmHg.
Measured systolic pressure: 99 mmHg
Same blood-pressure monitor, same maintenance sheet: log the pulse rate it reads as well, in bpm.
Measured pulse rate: 96 bpm
